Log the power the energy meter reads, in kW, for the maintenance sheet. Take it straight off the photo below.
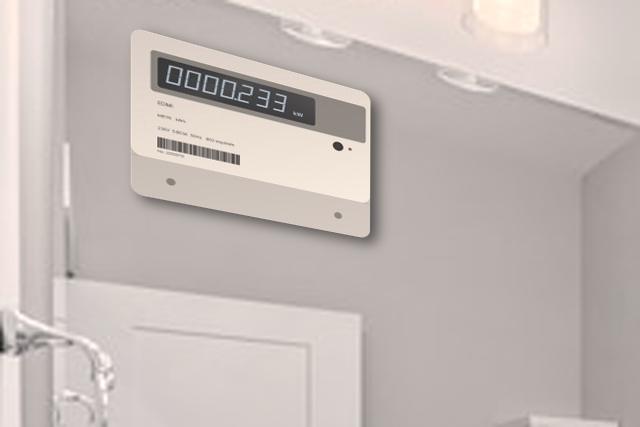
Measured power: 0.233 kW
